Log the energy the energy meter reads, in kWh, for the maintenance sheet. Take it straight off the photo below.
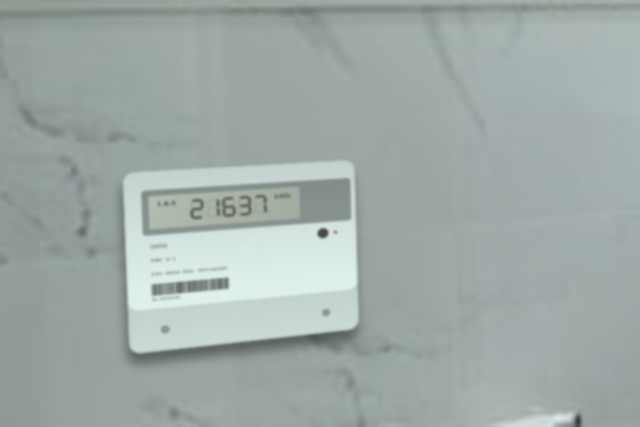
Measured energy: 21637 kWh
